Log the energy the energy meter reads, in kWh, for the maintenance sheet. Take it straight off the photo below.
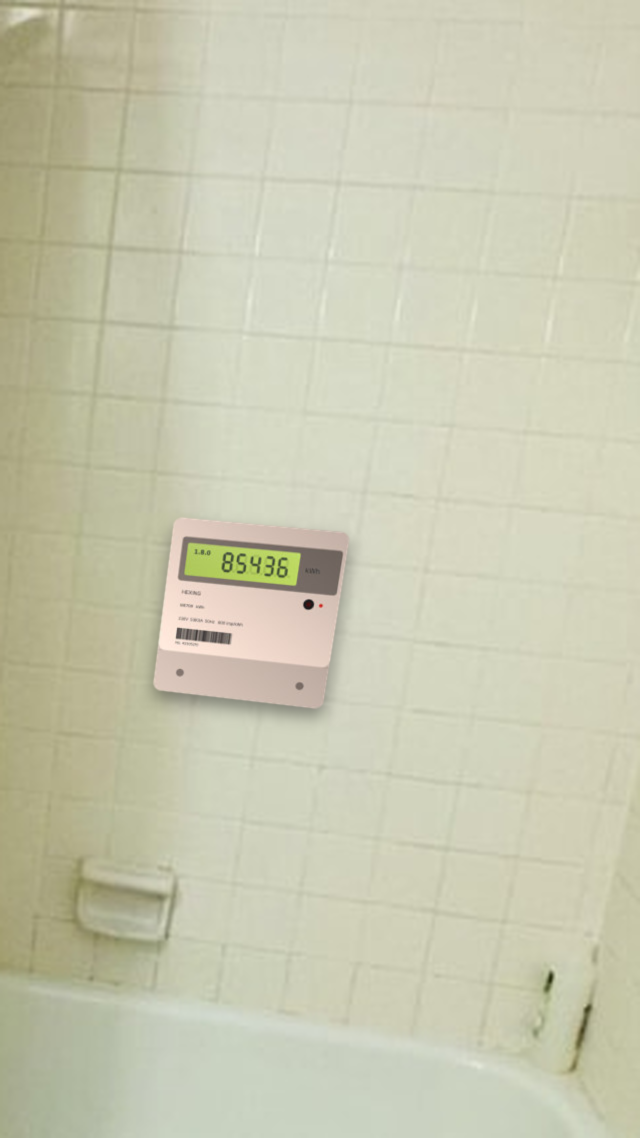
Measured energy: 85436 kWh
